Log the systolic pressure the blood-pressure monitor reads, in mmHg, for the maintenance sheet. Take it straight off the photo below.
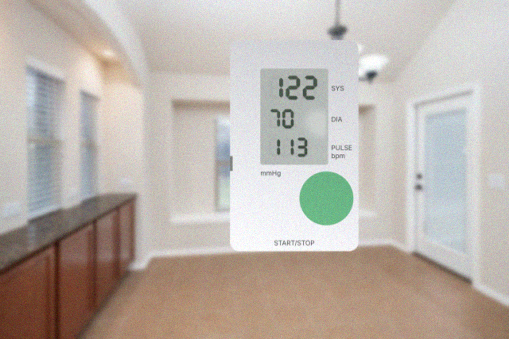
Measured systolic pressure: 122 mmHg
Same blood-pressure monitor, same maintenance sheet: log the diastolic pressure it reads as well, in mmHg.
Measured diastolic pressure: 70 mmHg
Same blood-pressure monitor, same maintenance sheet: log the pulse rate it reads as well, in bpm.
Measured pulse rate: 113 bpm
